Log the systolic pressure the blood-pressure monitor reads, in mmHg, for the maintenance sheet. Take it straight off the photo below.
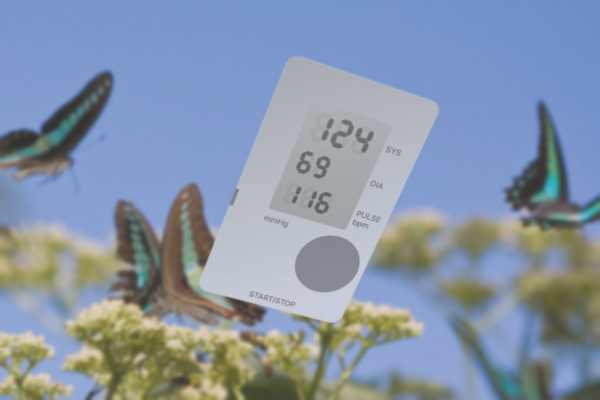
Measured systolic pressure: 124 mmHg
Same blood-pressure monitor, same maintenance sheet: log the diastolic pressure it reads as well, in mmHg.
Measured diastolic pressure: 69 mmHg
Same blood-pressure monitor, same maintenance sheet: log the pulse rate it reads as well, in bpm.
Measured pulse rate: 116 bpm
